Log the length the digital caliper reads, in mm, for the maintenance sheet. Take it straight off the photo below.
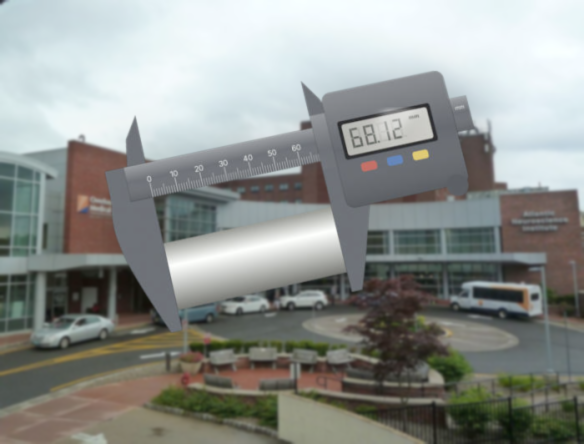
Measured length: 68.12 mm
